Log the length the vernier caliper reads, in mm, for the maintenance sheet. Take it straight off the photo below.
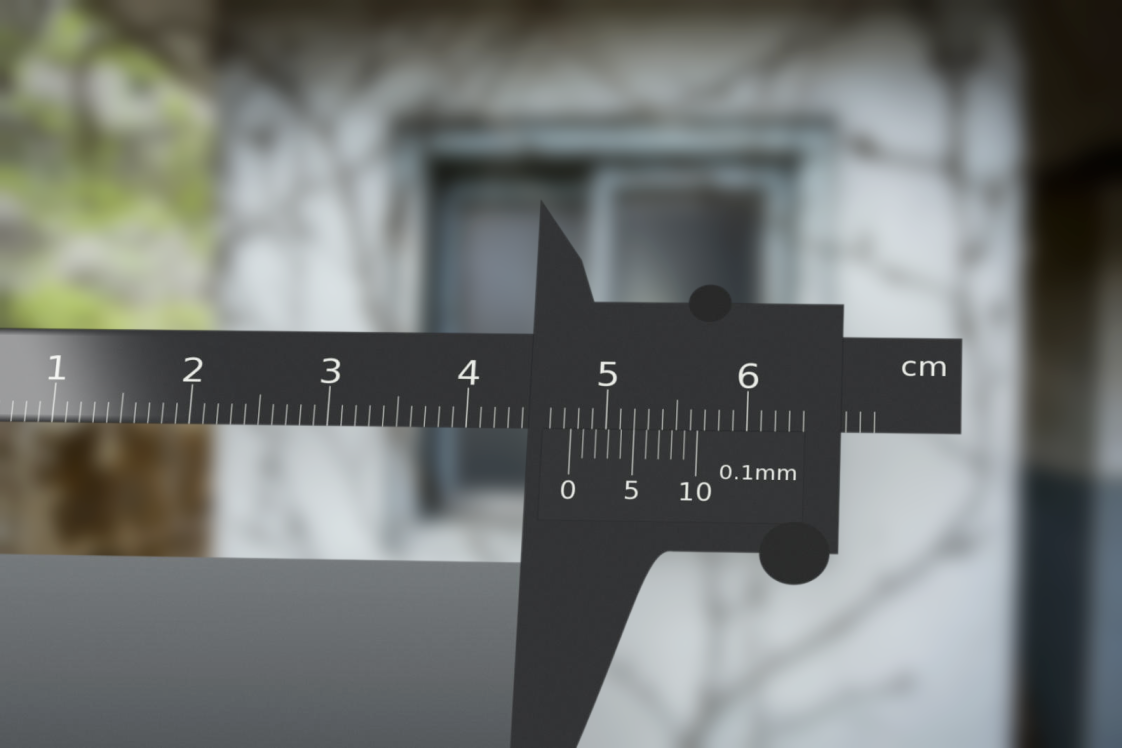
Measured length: 47.5 mm
